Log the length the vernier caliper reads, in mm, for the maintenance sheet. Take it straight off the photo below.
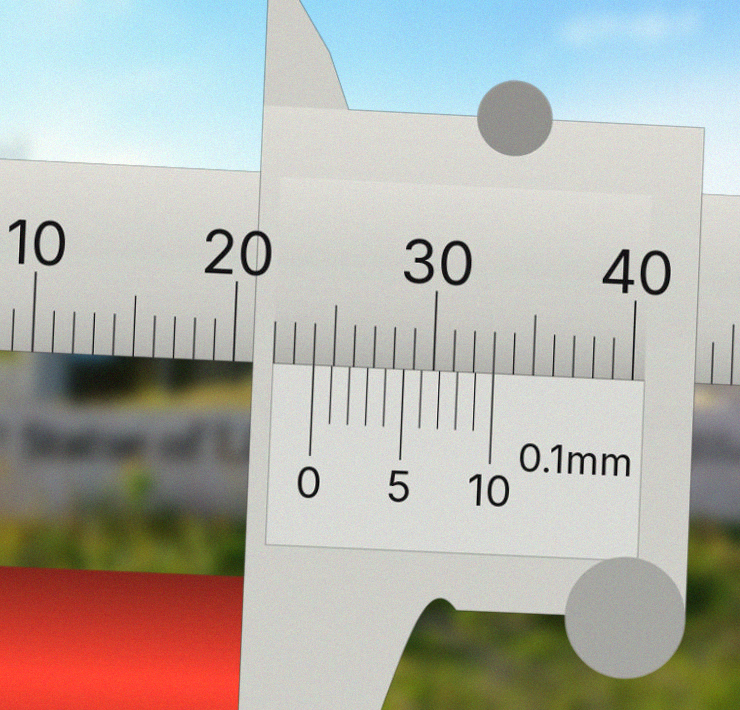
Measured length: 24.0 mm
